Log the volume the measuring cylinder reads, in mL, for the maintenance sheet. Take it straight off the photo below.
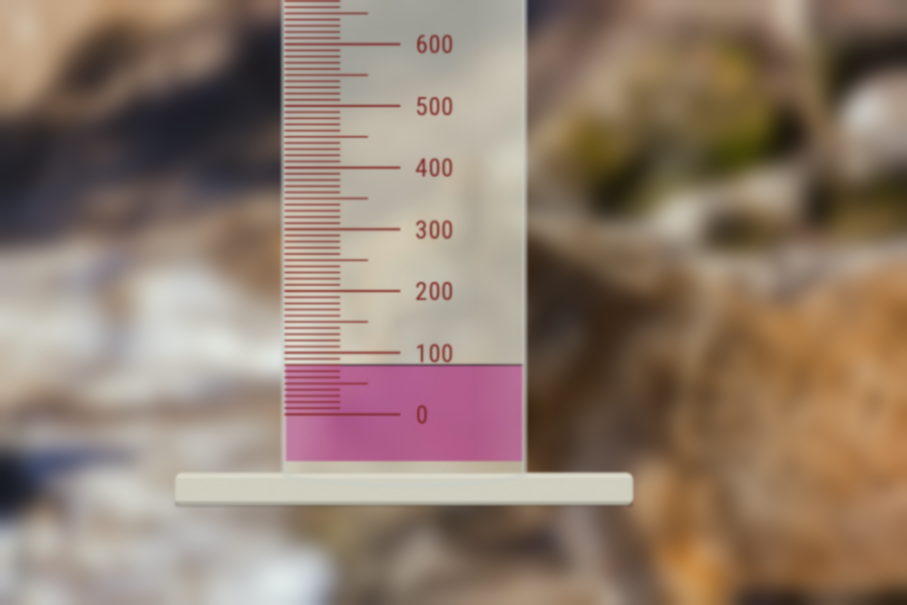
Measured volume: 80 mL
